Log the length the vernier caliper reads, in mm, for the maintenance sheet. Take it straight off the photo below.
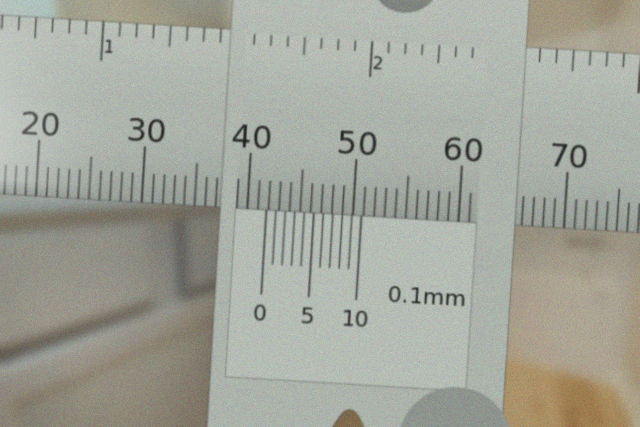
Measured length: 41.8 mm
